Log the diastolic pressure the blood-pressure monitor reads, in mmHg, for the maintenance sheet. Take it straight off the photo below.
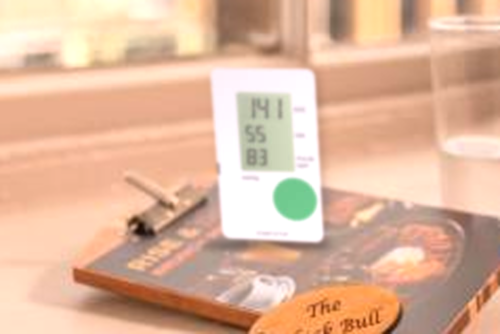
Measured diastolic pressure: 55 mmHg
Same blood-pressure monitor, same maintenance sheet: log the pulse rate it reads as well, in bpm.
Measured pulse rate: 83 bpm
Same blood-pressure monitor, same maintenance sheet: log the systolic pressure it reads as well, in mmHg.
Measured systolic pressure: 141 mmHg
